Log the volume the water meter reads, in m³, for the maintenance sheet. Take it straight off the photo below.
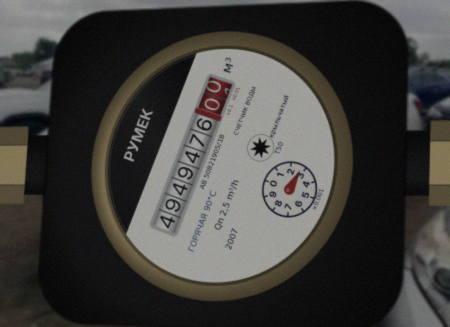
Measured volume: 4949476.002 m³
